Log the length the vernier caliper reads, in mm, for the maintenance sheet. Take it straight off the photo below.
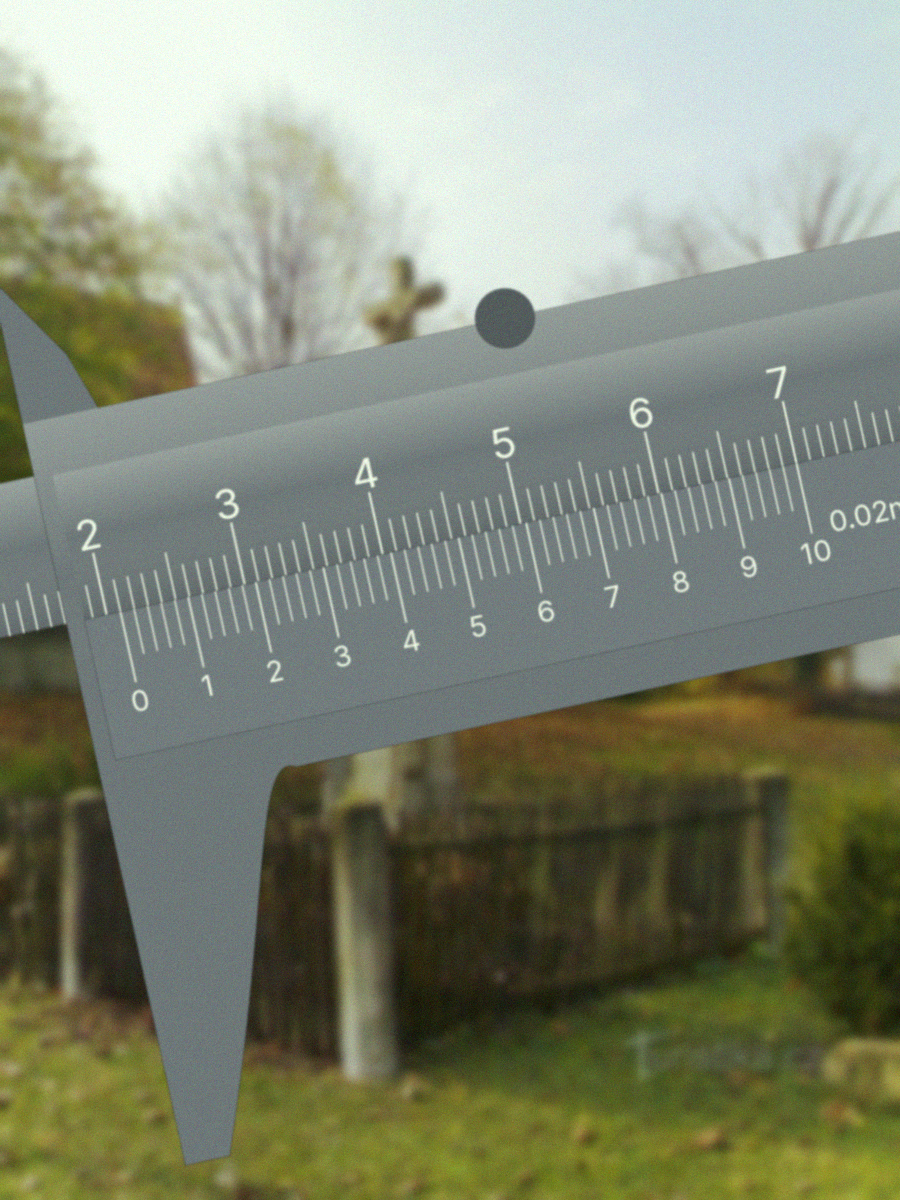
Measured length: 21.0 mm
